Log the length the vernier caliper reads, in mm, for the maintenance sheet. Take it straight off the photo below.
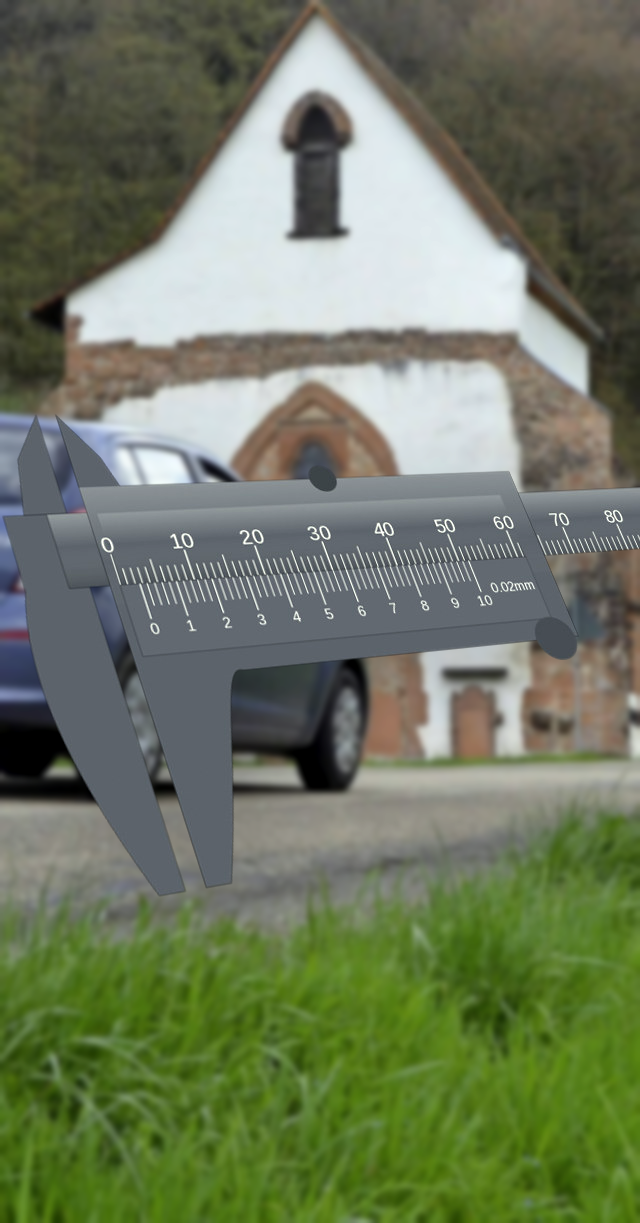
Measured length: 2.6 mm
